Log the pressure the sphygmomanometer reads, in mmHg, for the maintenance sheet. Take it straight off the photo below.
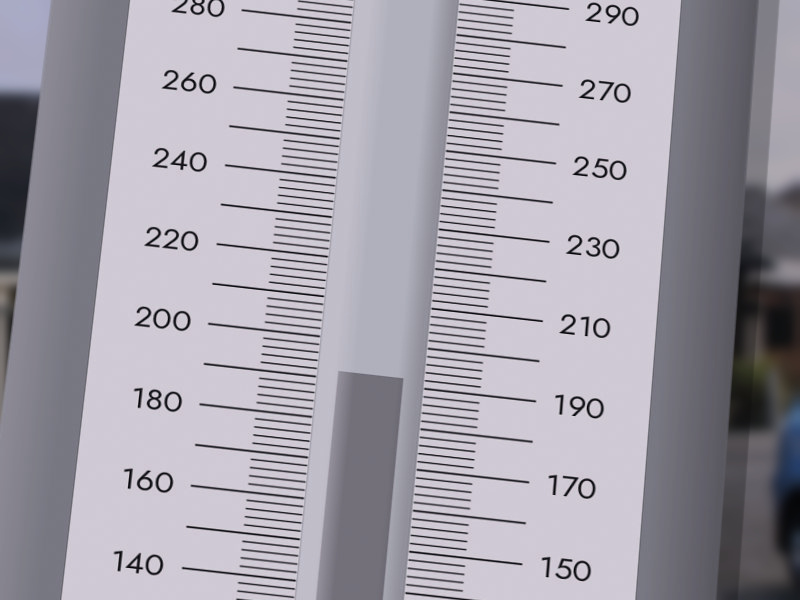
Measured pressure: 192 mmHg
